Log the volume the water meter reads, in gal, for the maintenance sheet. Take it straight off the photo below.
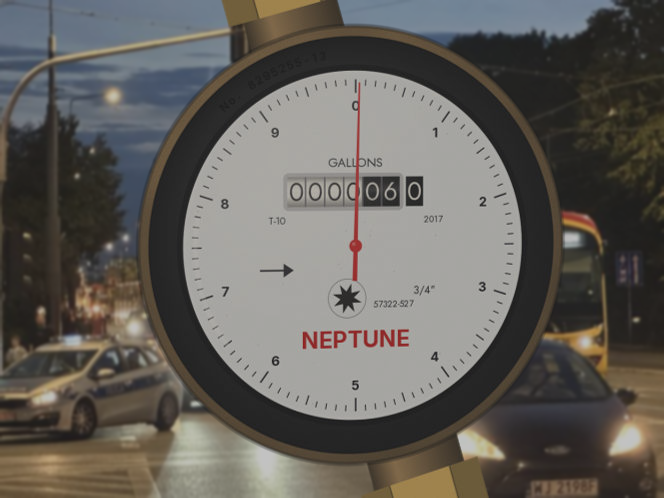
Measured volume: 60.0 gal
